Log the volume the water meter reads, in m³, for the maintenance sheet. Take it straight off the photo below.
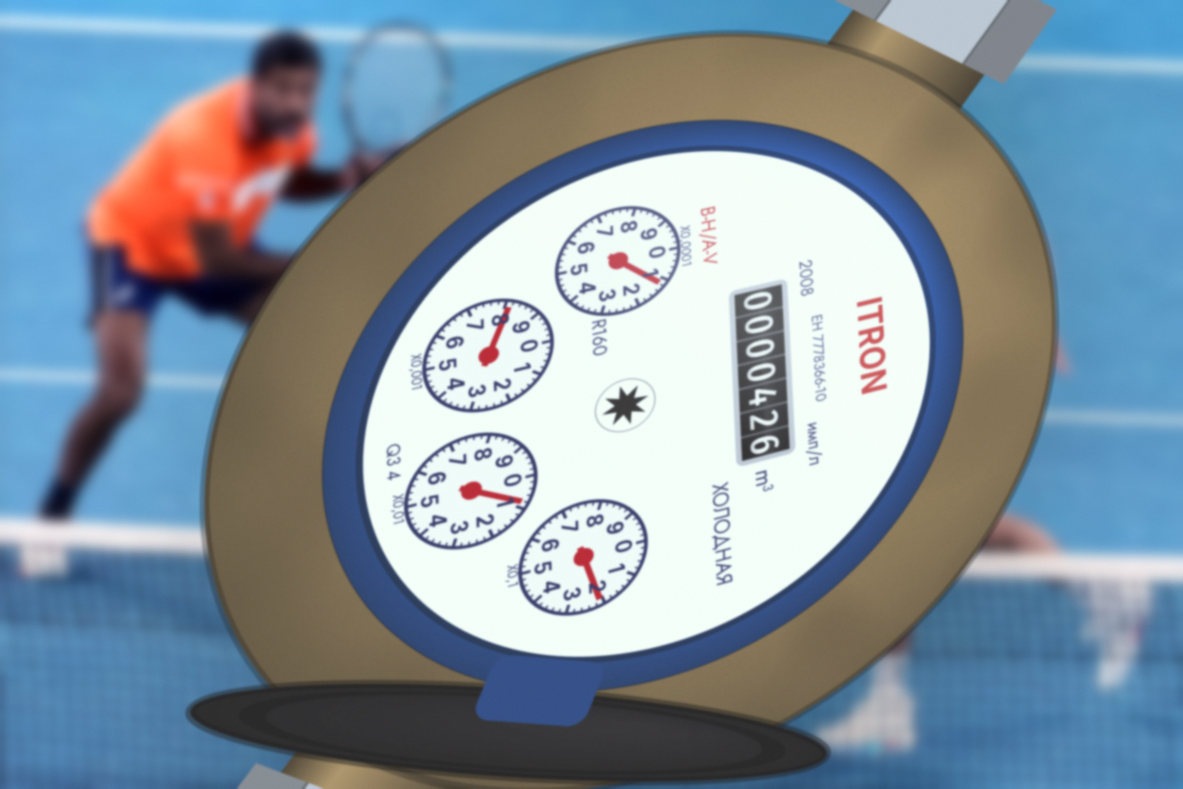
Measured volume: 426.2081 m³
